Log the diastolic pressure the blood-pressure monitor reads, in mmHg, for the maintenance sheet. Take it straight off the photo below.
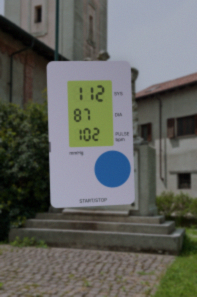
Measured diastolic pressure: 87 mmHg
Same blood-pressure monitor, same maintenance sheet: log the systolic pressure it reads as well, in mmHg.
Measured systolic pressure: 112 mmHg
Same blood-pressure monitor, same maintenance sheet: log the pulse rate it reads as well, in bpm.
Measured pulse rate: 102 bpm
